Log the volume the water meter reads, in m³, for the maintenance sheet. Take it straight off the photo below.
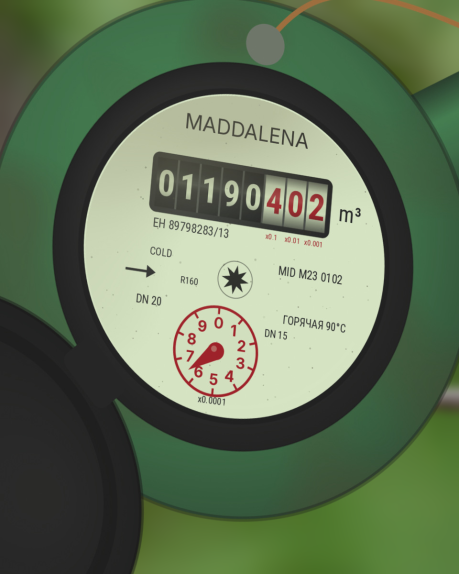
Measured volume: 1190.4026 m³
